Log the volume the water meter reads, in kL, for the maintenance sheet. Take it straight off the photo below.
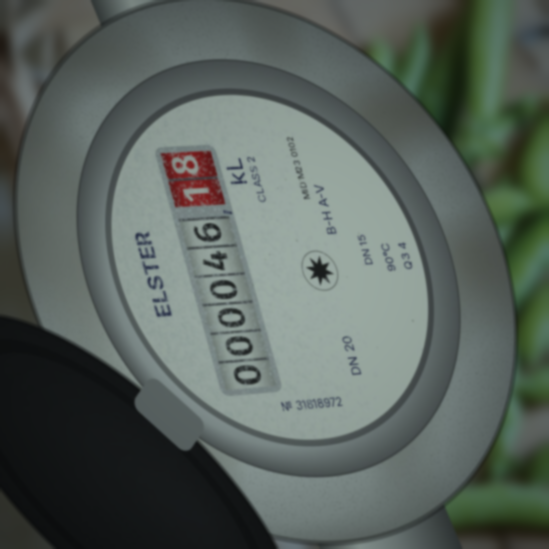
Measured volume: 46.18 kL
